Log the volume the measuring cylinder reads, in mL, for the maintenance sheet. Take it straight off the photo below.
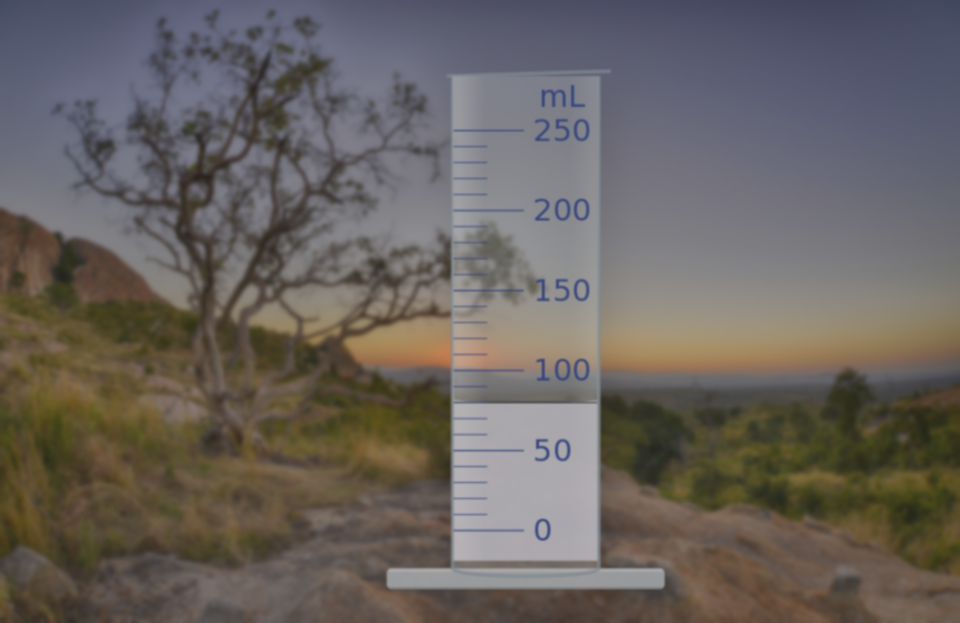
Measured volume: 80 mL
